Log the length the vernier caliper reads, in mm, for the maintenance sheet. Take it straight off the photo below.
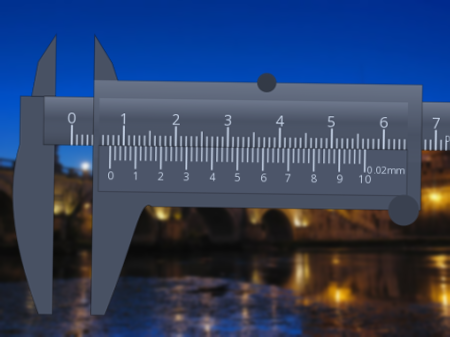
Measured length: 7.4 mm
